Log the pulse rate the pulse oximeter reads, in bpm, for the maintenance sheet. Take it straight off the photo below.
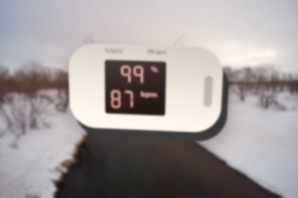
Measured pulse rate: 87 bpm
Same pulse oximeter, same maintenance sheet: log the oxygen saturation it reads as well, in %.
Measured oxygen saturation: 99 %
